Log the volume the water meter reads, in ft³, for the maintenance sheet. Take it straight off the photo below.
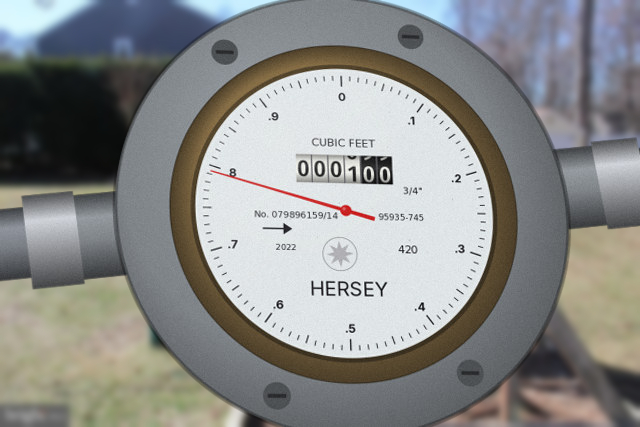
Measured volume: 99.79 ft³
